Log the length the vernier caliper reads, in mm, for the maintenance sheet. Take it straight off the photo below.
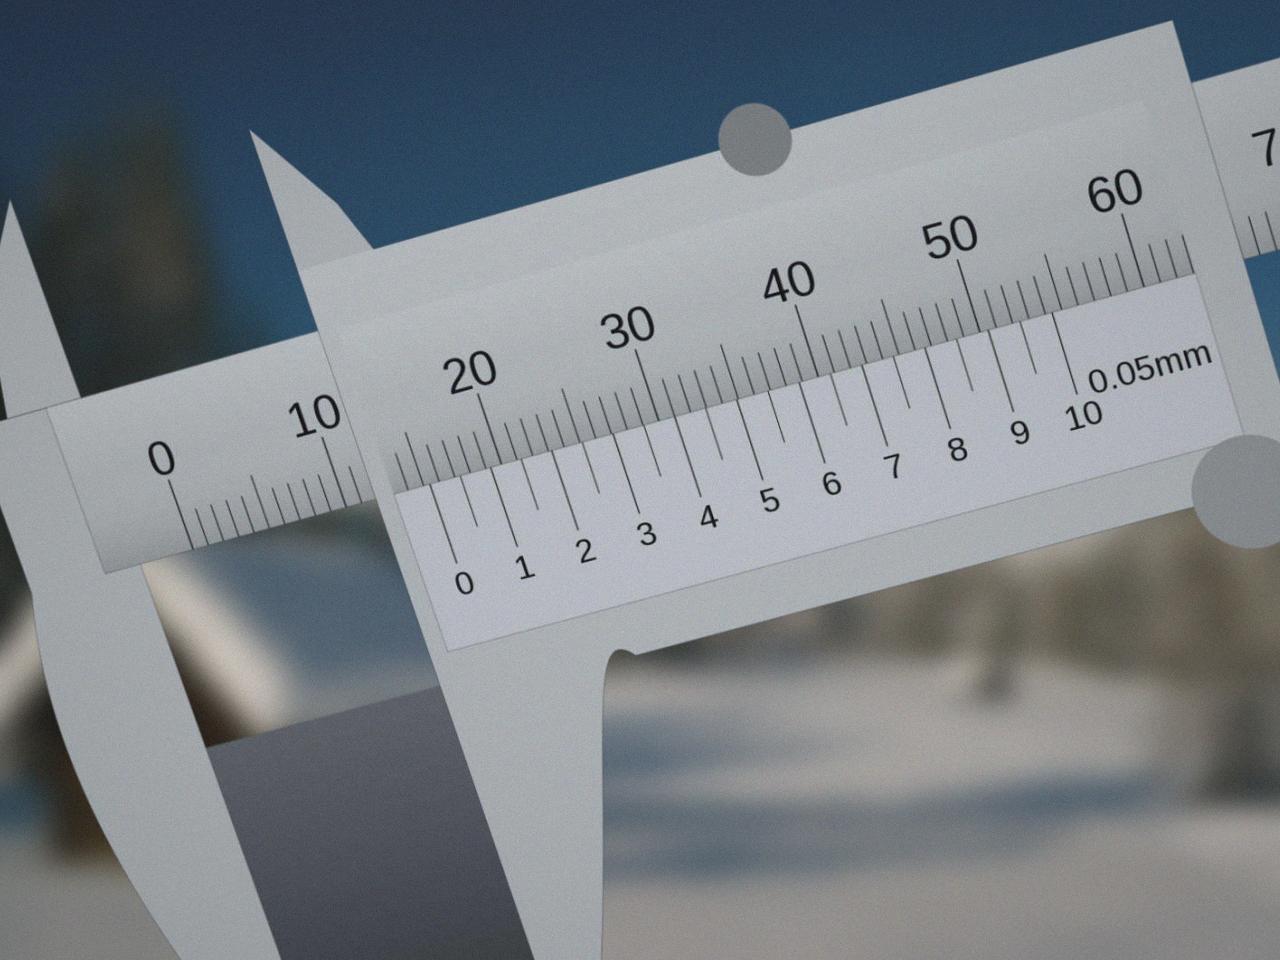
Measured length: 15.4 mm
